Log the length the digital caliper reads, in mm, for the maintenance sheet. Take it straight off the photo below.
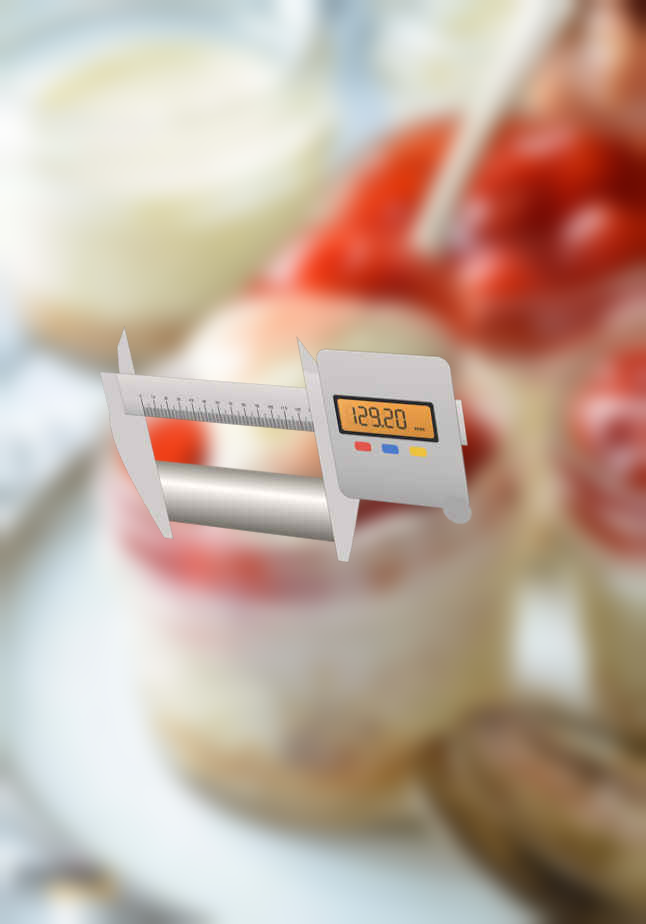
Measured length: 129.20 mm
